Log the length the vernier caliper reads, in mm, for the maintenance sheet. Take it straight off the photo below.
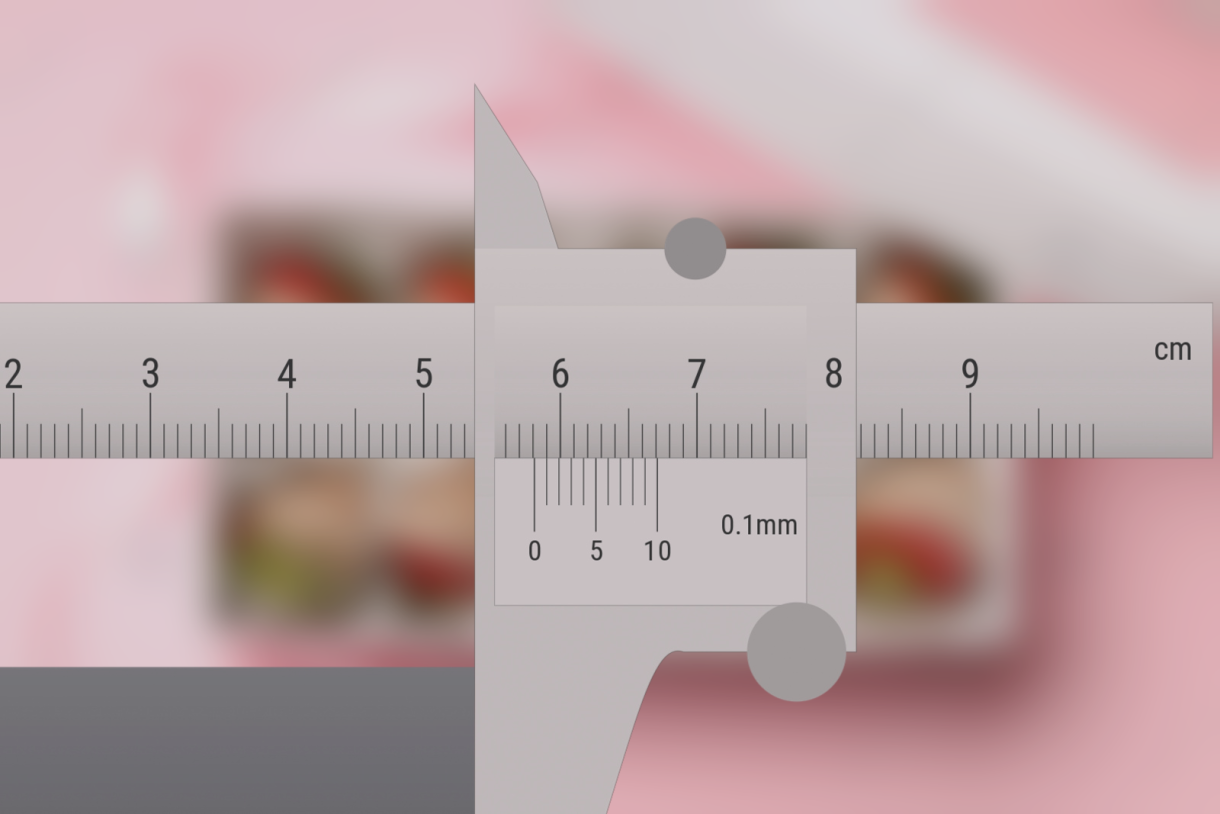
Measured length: 58.1 mm
